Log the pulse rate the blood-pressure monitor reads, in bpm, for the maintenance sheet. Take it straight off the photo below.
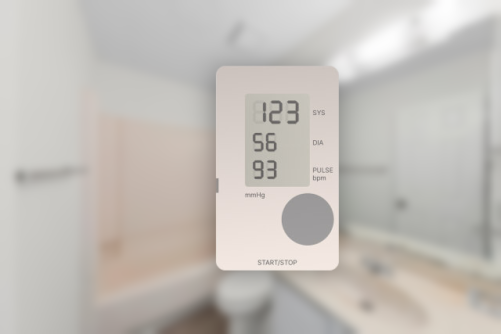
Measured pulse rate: 93 bpm
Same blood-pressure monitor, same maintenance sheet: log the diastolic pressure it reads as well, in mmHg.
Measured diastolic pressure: 56 mmHg
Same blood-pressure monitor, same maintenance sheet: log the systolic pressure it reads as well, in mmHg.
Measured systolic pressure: 123 mmHg
